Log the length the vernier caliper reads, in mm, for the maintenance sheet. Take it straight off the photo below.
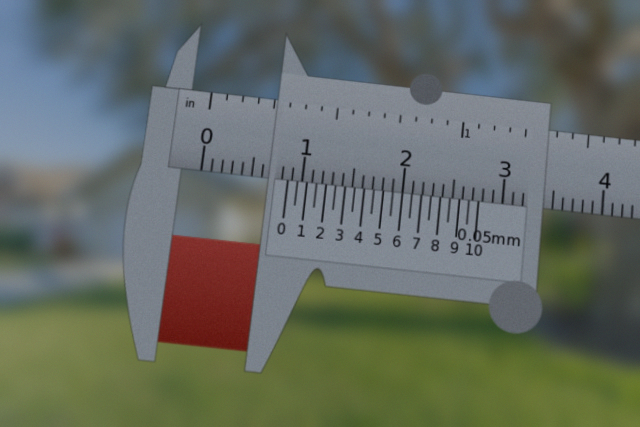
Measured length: 8.6 mm
